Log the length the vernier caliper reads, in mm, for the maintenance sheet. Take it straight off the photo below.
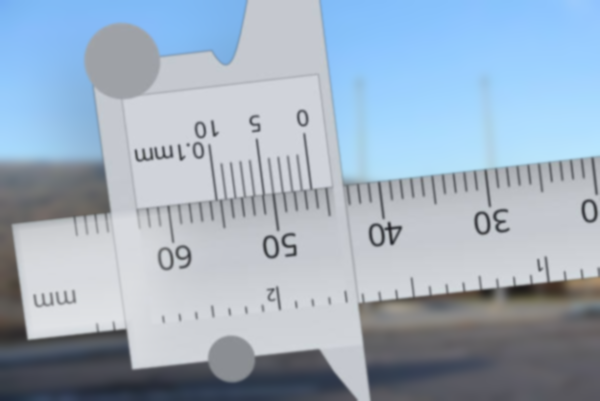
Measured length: 46.4 mm
